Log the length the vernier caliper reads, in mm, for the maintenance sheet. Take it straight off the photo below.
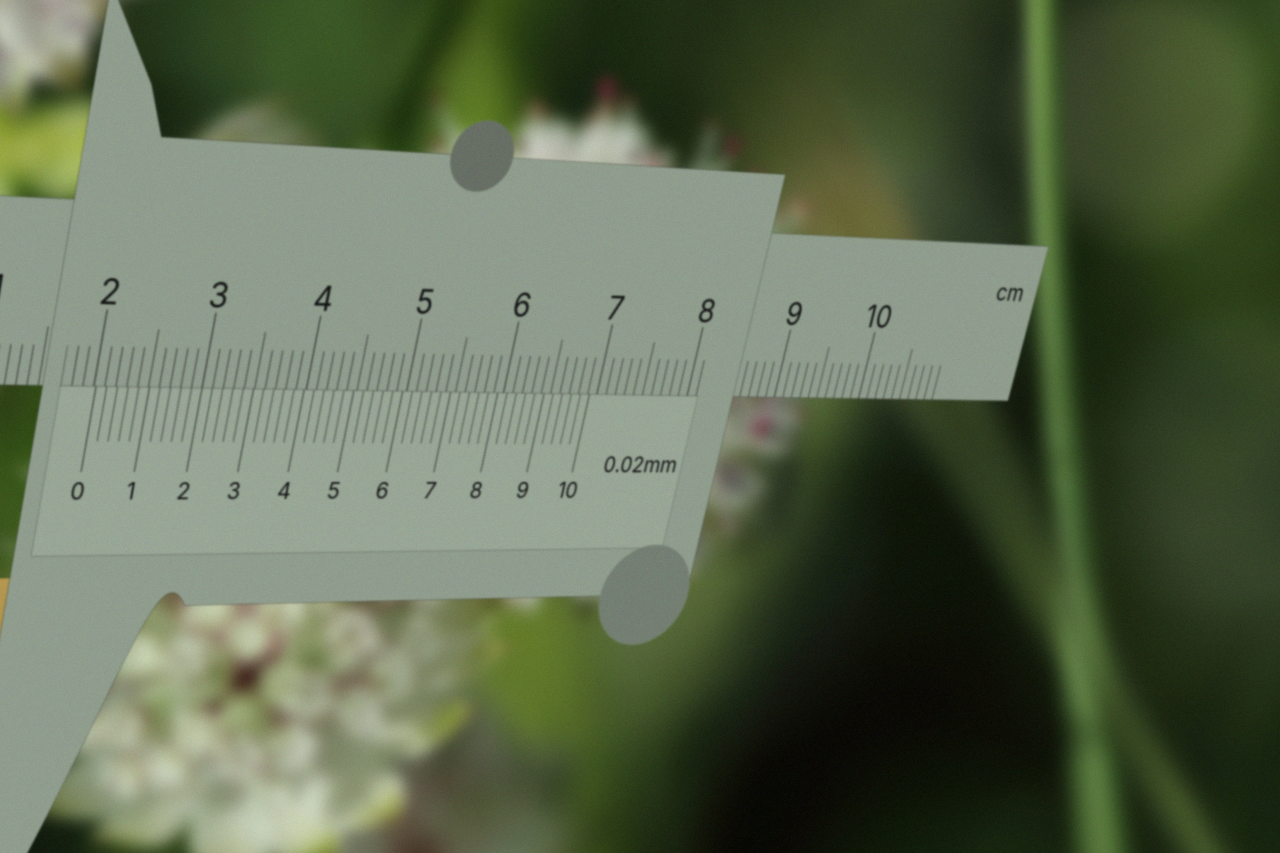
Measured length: 20.2 mm
